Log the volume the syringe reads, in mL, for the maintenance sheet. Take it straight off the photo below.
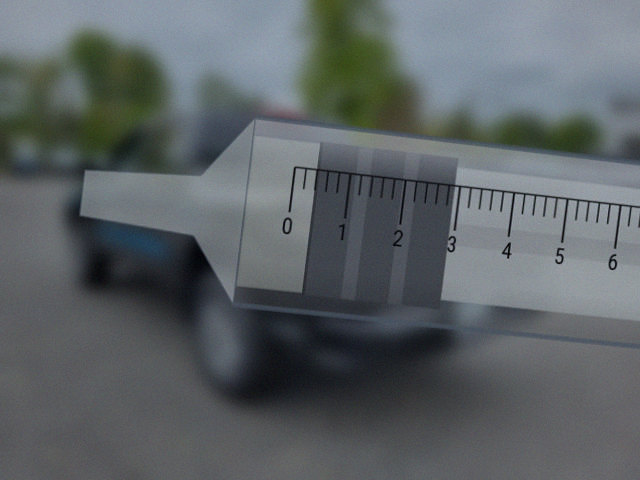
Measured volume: 0.4 mL
